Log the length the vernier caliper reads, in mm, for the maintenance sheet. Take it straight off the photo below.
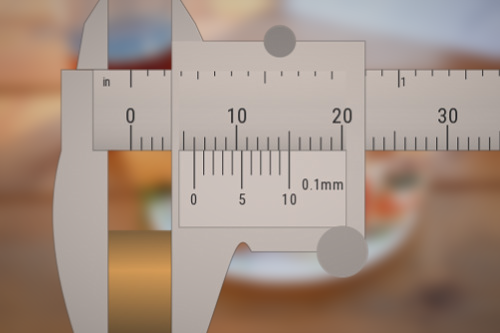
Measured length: 6.0 mm
